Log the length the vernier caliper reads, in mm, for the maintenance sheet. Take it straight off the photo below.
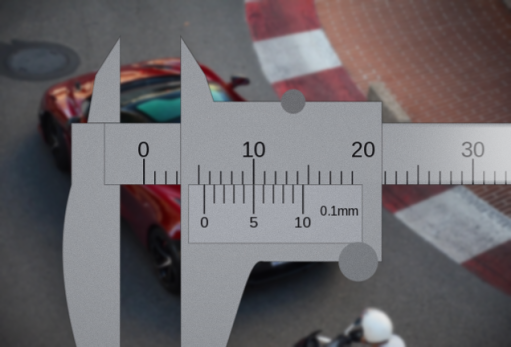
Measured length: 5.5 mm
